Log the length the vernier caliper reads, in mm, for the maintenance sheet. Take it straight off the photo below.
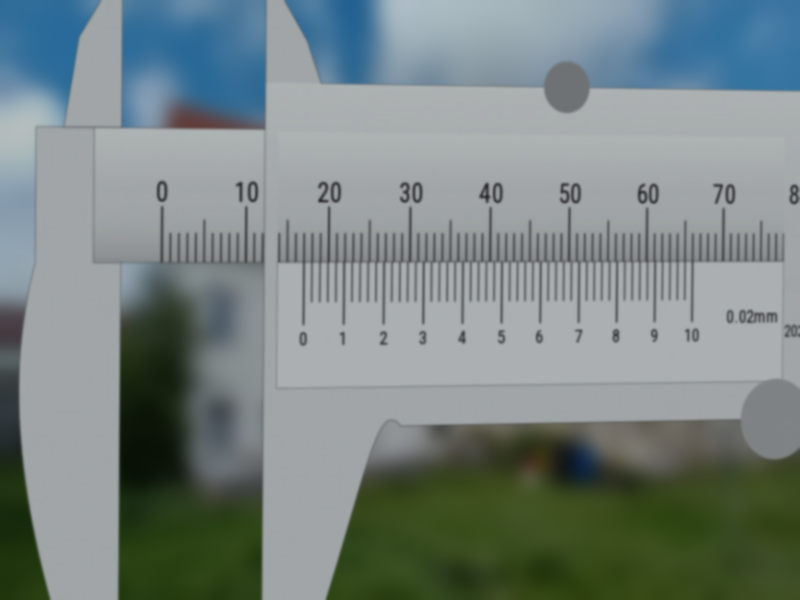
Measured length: 17.0 mm
